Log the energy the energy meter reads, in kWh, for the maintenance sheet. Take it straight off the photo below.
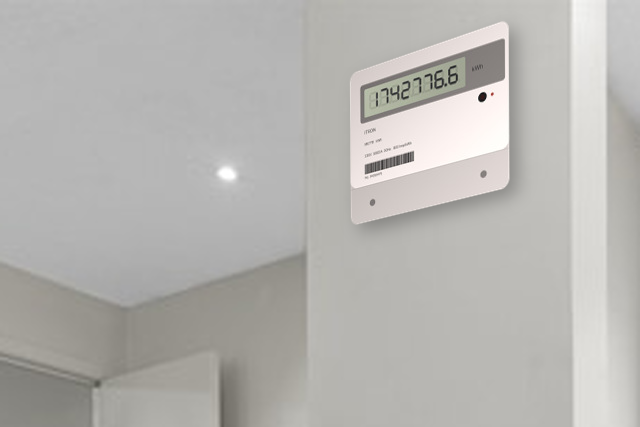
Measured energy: 1742776.6 kWh
